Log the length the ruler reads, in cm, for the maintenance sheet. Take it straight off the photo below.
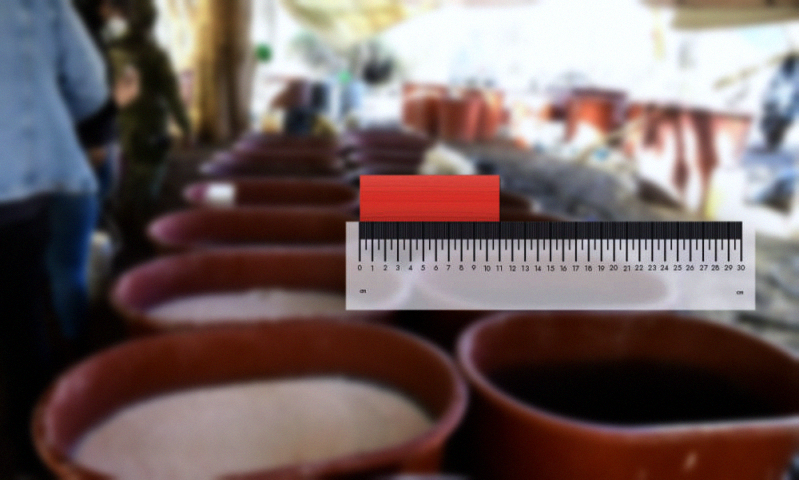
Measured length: 11 cm
